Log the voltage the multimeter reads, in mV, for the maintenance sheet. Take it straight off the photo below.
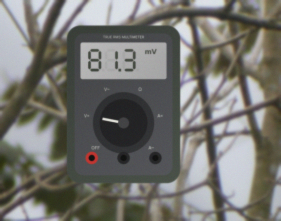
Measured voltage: 81.3 mV
